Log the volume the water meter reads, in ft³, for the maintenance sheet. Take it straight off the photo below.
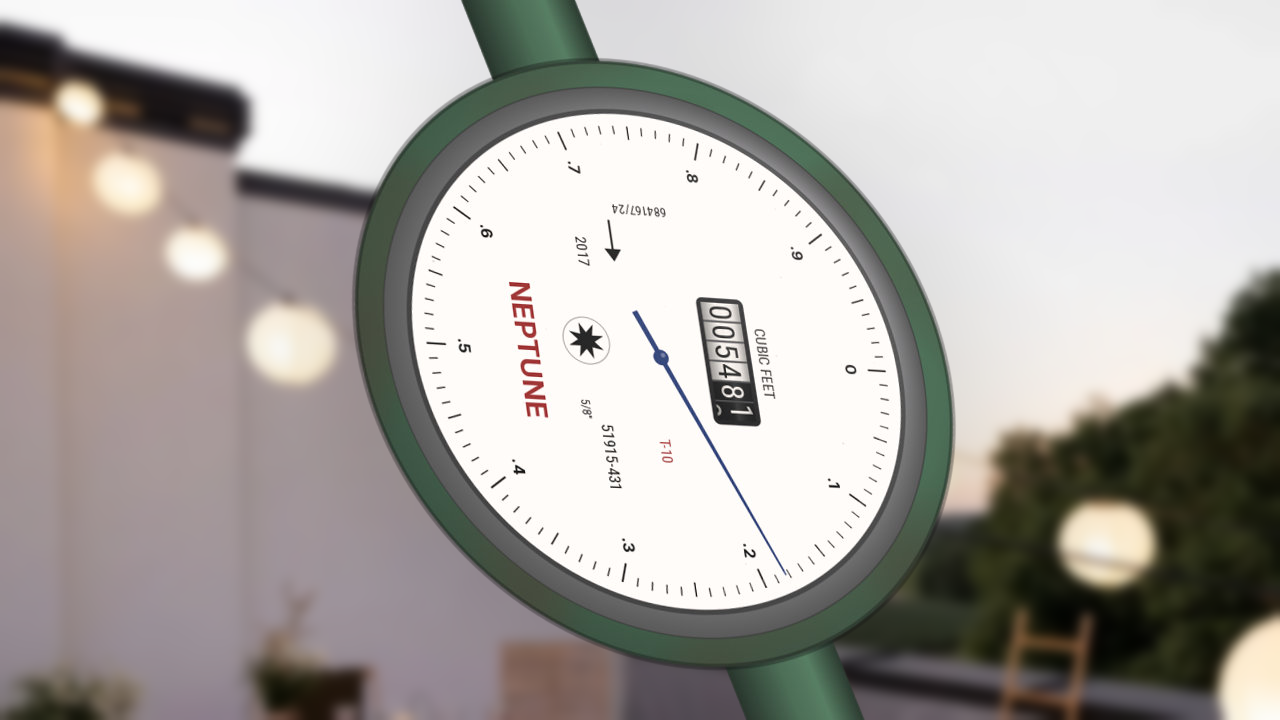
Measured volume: 5481.18 ft³
